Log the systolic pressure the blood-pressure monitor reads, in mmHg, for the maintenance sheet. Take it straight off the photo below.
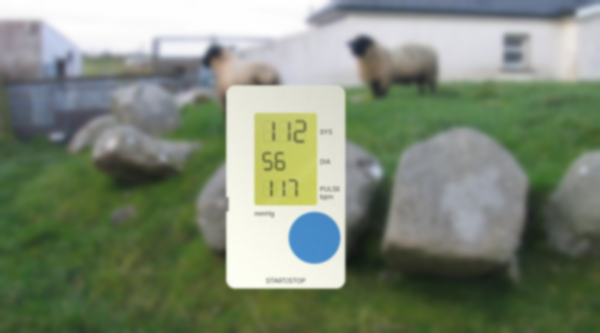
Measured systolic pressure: 112 mmHg
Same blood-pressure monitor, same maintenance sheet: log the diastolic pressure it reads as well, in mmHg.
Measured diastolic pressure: 56 mmHg
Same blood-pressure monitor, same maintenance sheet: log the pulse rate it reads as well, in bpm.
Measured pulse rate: 117 bpm
